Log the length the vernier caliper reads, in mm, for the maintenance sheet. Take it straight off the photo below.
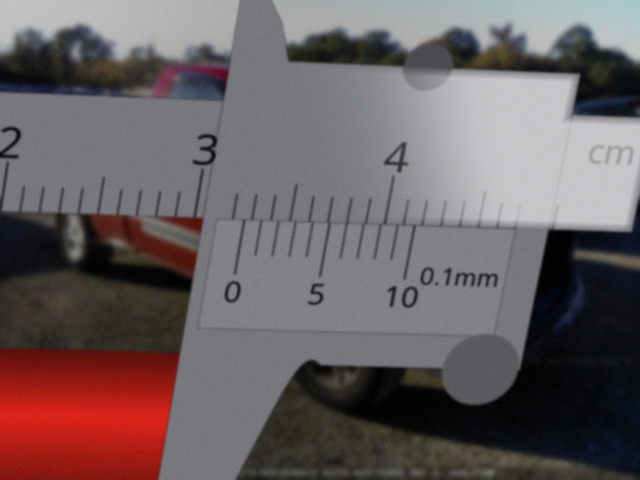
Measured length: 32.6 mm
